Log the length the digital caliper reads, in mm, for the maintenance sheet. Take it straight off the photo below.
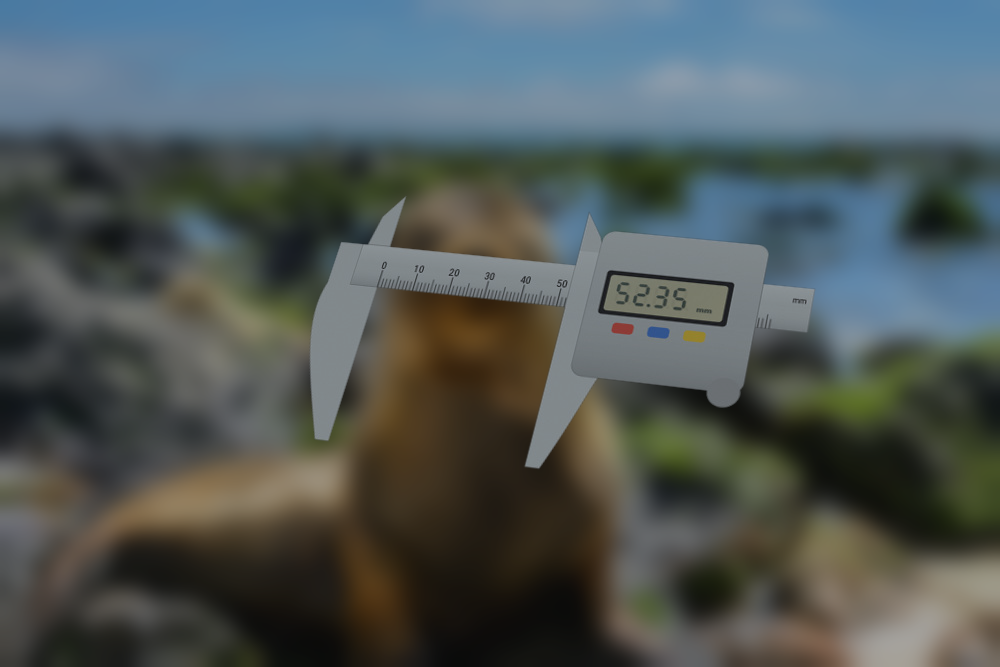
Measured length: 52.35 mm
